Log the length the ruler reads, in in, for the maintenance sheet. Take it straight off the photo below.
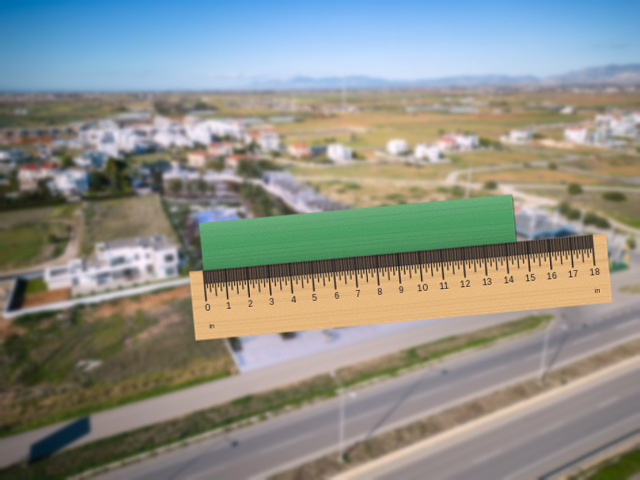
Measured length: 14.5 in
